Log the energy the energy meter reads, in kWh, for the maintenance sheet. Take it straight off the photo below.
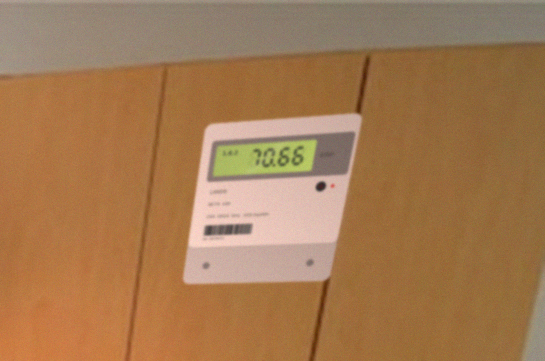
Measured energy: 70.66 kWh
